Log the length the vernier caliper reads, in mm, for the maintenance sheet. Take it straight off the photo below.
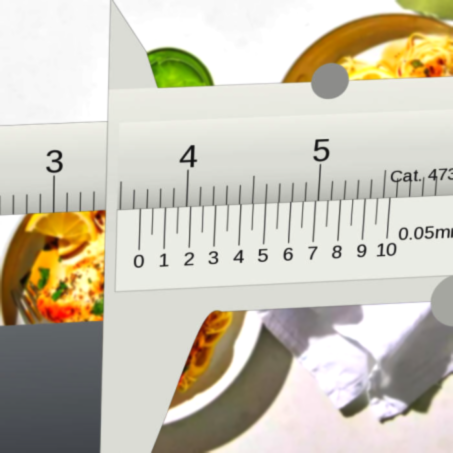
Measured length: 36.5 mm
